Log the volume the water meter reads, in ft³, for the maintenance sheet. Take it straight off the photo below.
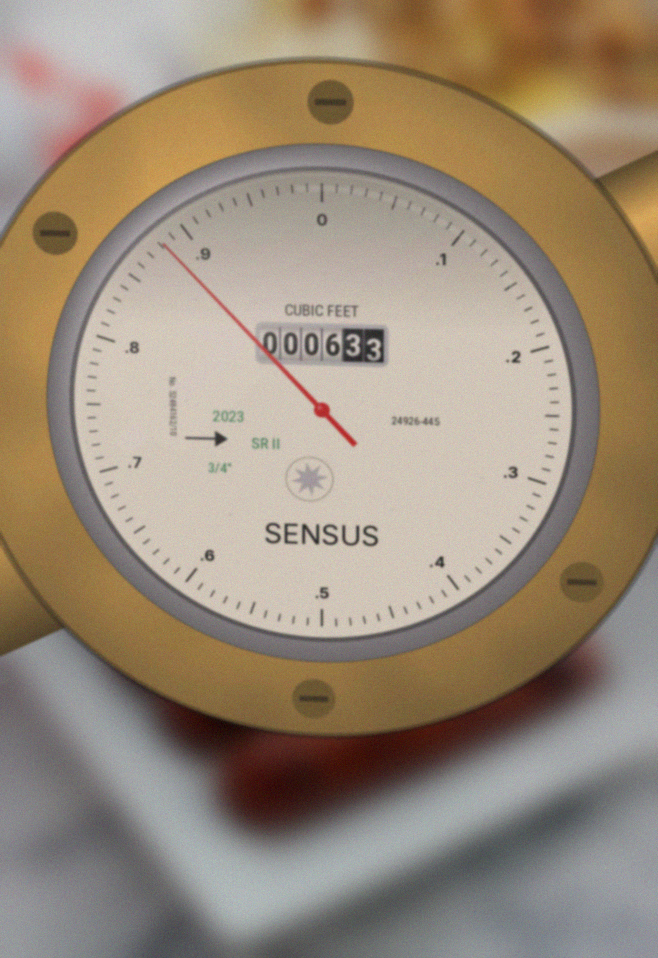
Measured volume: 632.88 ft³
